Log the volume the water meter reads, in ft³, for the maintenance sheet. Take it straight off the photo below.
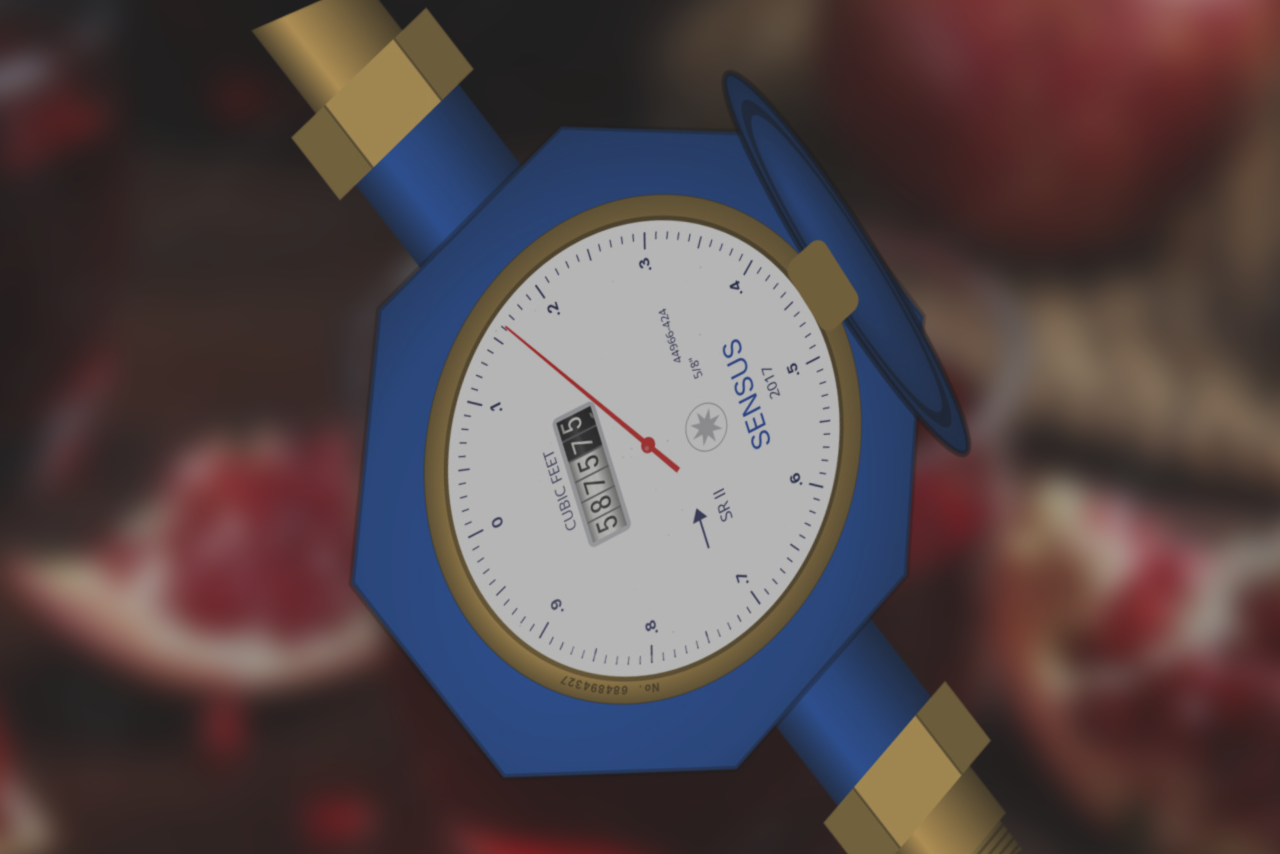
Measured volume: 587575.16 ft³
